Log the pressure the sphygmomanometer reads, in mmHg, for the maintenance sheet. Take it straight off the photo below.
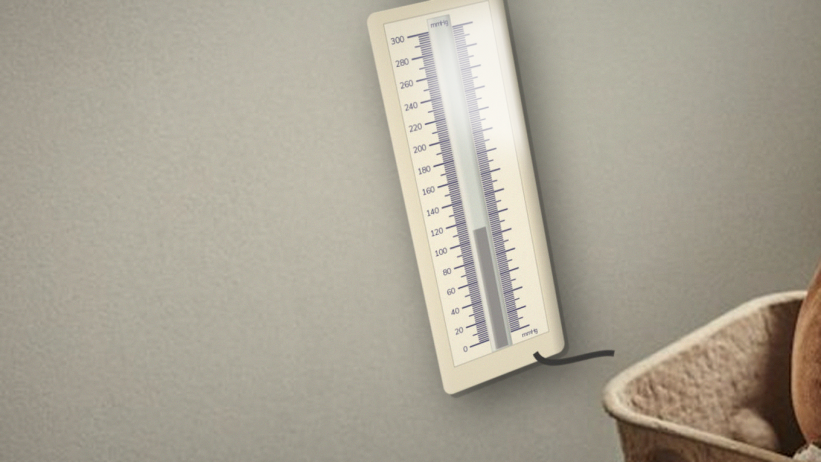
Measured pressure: 110 mmHg
